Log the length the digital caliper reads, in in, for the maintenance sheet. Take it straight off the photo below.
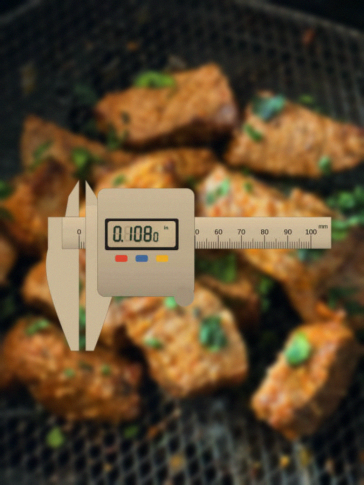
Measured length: 0.1080 in
